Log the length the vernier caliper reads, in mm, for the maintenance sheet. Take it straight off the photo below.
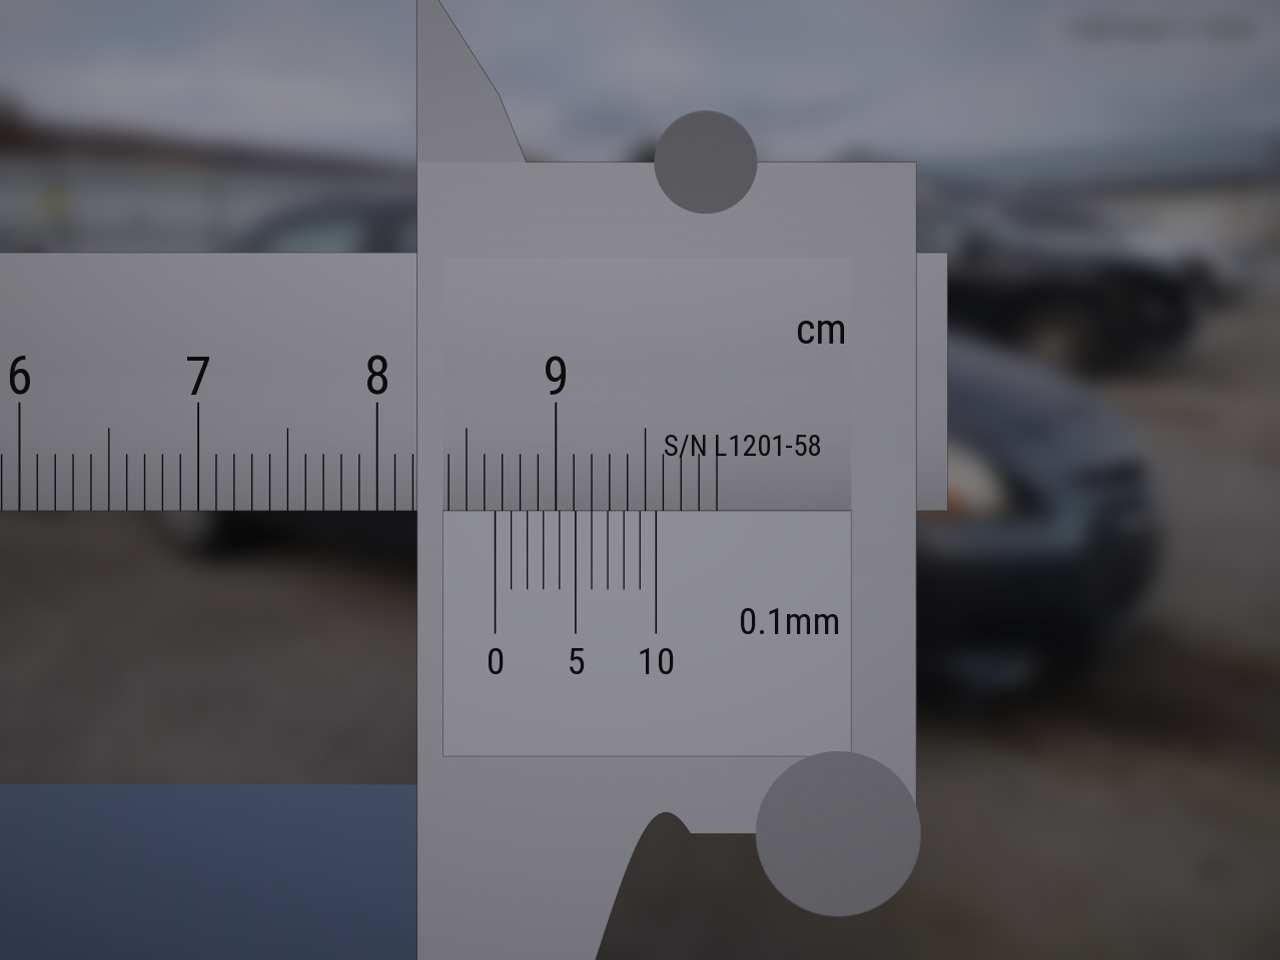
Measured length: 86.6 mm
